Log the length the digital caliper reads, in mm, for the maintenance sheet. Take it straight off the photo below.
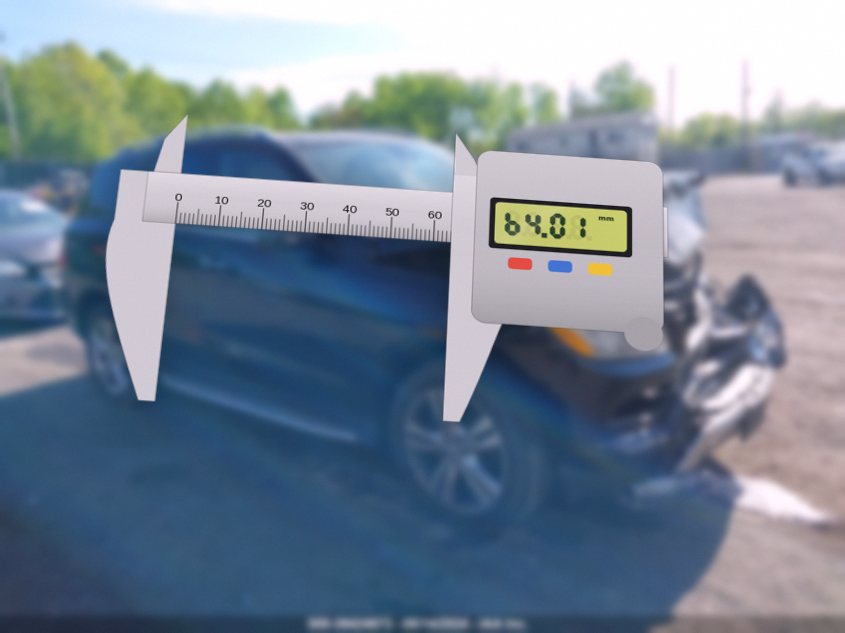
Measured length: 64.01 mm
